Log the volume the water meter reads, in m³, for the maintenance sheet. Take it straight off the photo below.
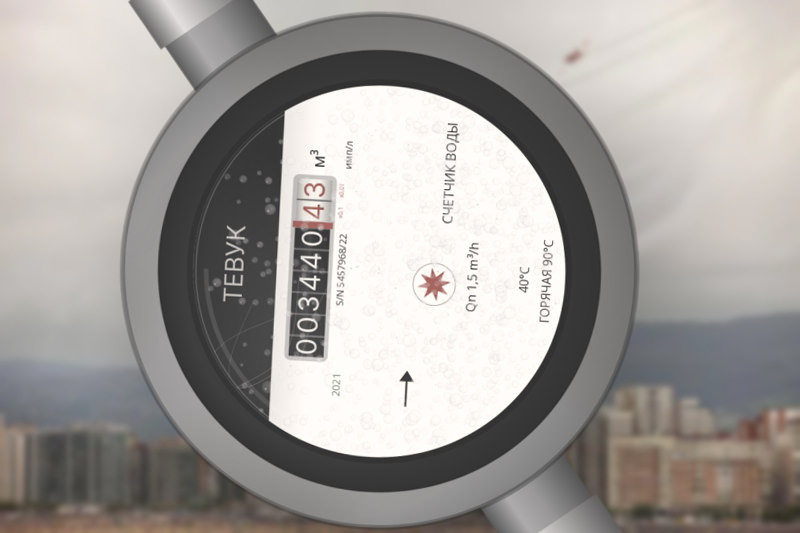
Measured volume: 3440.43 m³
